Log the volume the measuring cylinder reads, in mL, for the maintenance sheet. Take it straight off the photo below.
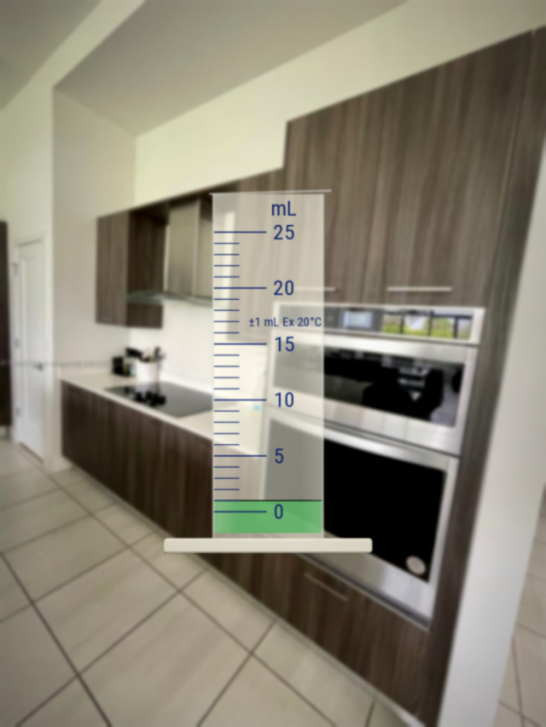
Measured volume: 1 mL
